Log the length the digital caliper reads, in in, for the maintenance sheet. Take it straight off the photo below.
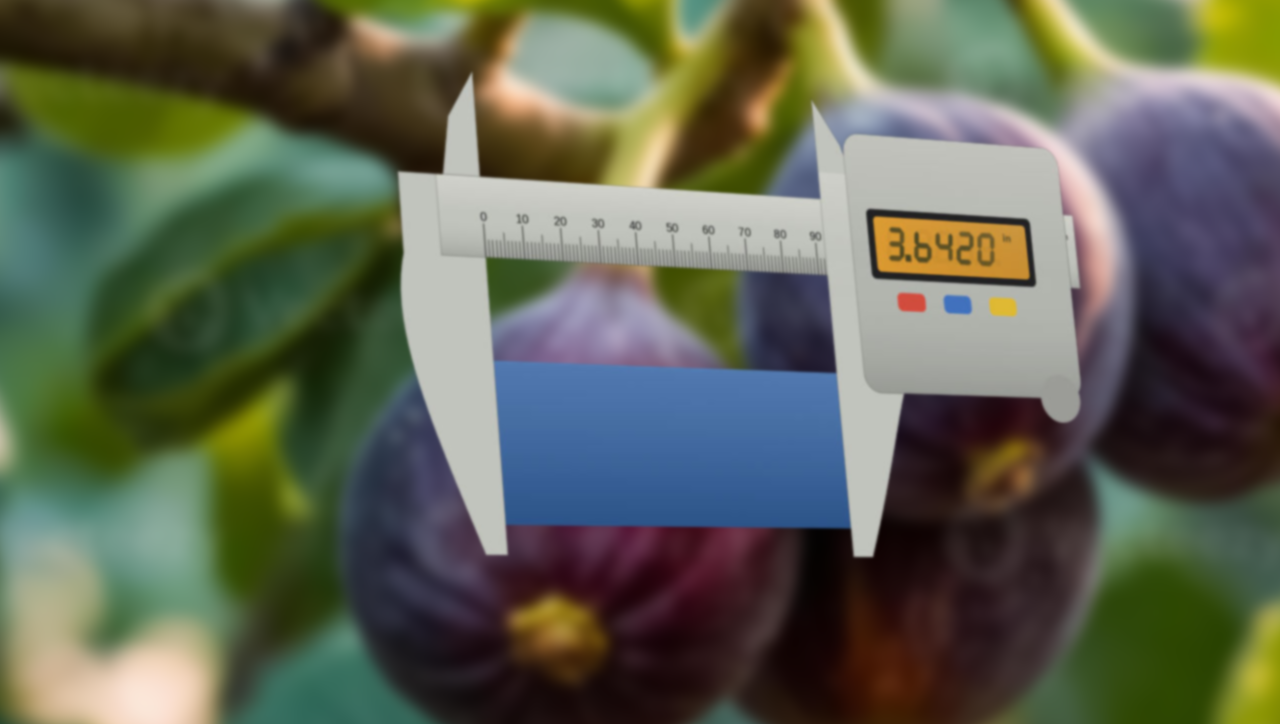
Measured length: 3.6420 in
